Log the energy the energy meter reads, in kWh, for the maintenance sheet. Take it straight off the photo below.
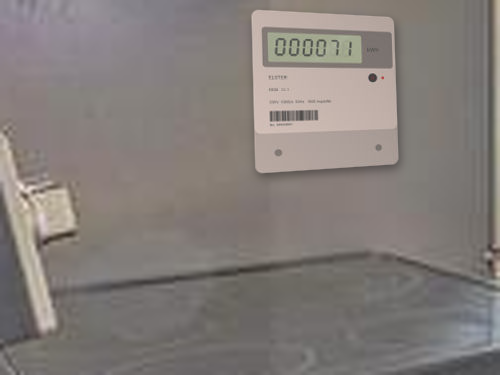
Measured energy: 71 kWh
